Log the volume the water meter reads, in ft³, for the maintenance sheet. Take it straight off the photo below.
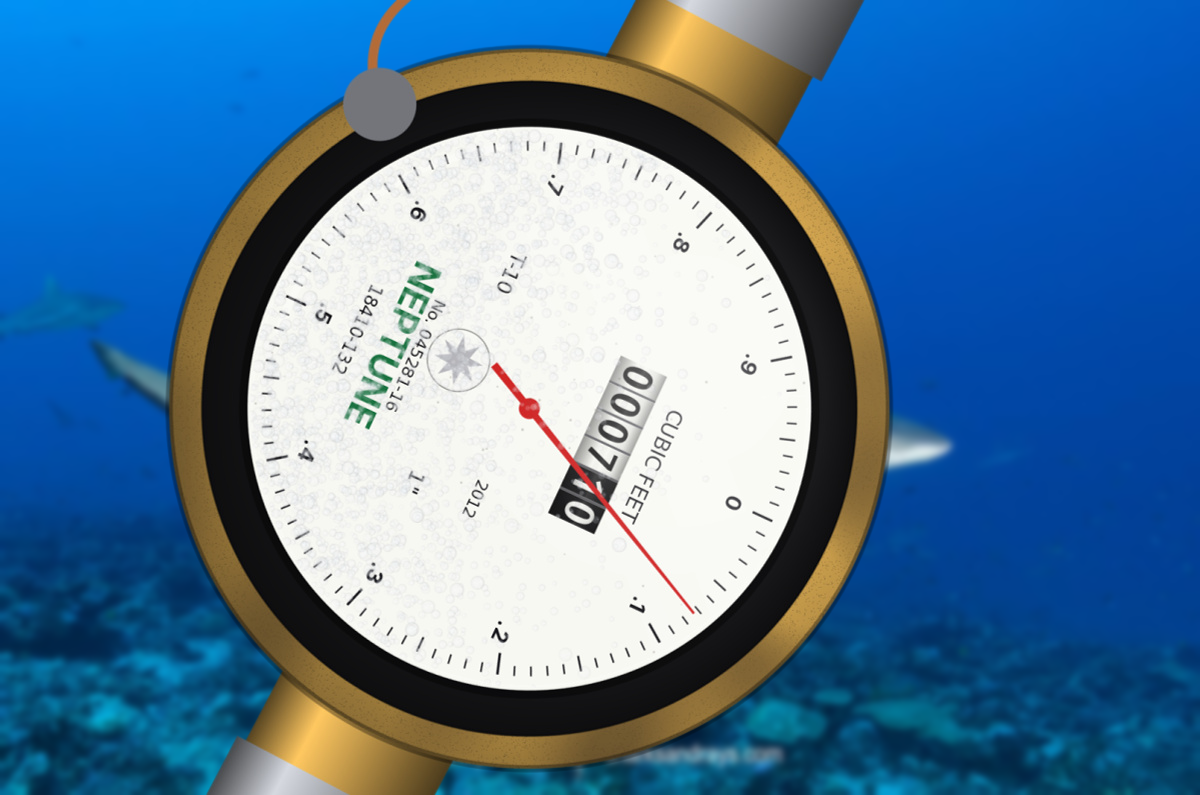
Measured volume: 710.07 ft³
